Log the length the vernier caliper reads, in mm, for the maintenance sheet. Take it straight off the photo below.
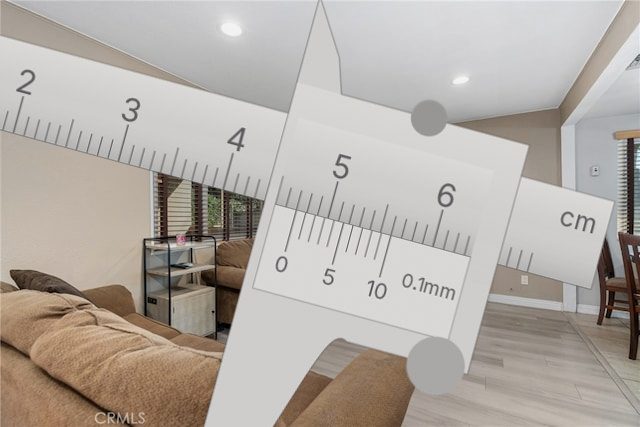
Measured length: 47.0 mm
